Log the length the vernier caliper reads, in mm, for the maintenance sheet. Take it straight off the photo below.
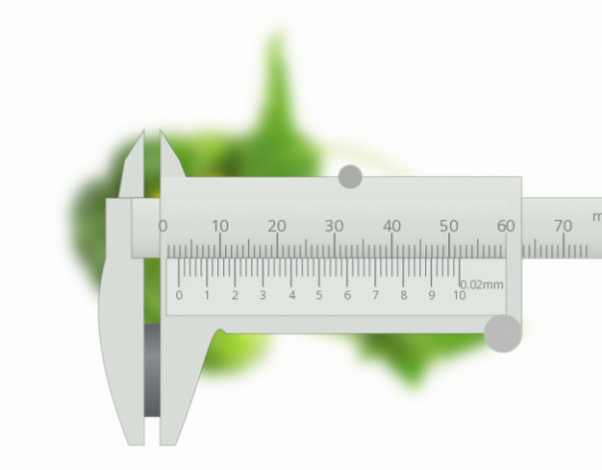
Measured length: 2.8 mm
